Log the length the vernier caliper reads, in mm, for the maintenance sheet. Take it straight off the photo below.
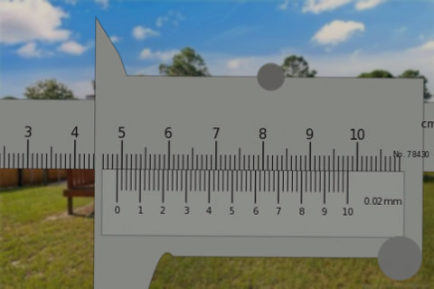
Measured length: 49.0 mm
